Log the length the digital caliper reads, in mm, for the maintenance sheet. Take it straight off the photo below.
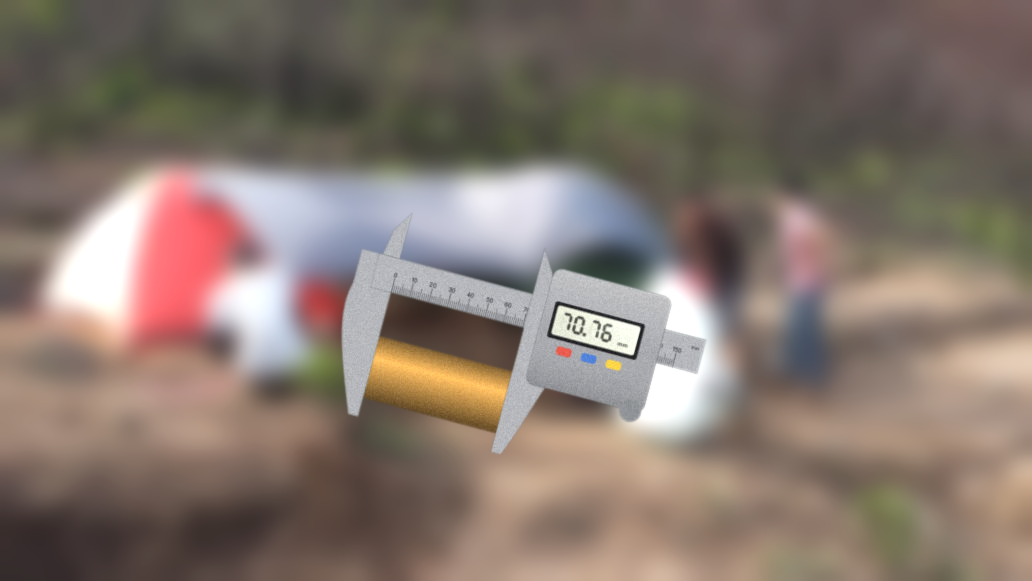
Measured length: 70.76 mm
